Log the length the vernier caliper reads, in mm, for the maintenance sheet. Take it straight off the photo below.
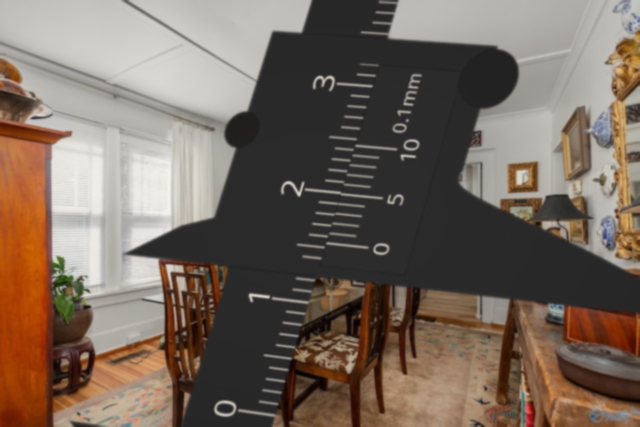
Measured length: 15.4 mm
